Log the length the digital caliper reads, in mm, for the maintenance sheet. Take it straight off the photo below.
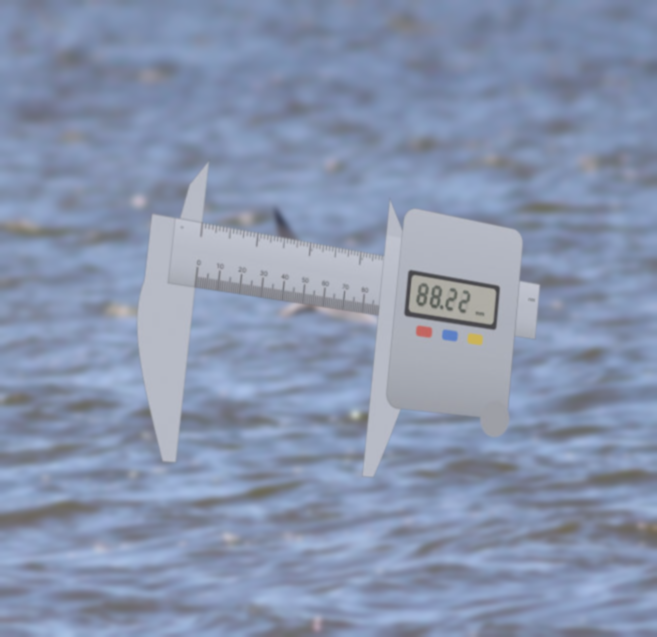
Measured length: 88.22 mm
